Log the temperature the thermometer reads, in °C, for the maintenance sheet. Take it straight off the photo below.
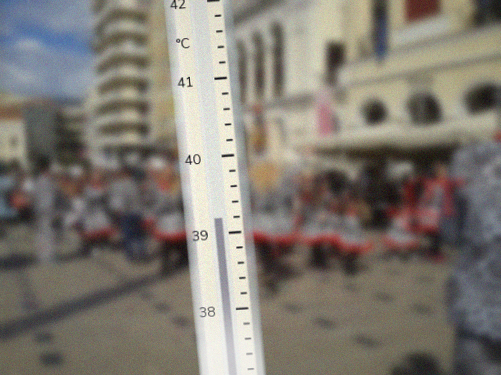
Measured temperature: 39.2 °C
